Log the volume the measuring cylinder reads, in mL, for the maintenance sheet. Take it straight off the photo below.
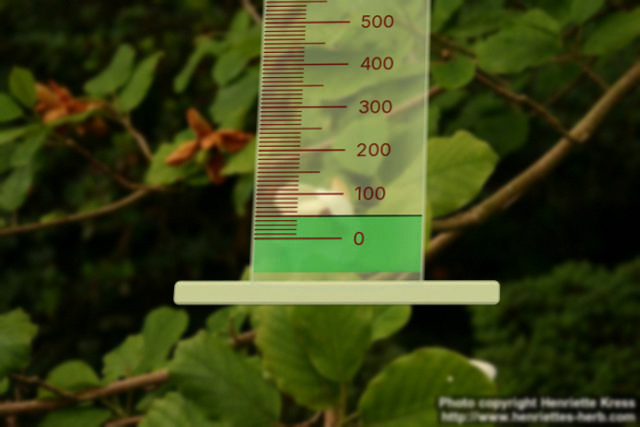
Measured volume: 50 mL
